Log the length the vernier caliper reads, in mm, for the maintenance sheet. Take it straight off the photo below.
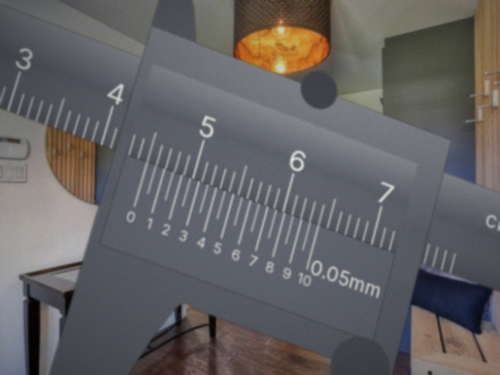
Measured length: 45.0 mm
